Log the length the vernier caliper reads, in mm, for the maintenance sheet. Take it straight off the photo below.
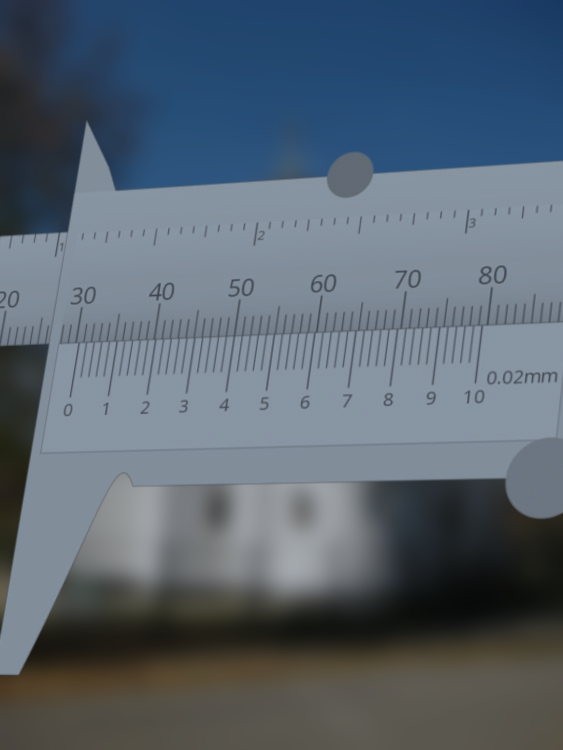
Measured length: 30.4 mm
